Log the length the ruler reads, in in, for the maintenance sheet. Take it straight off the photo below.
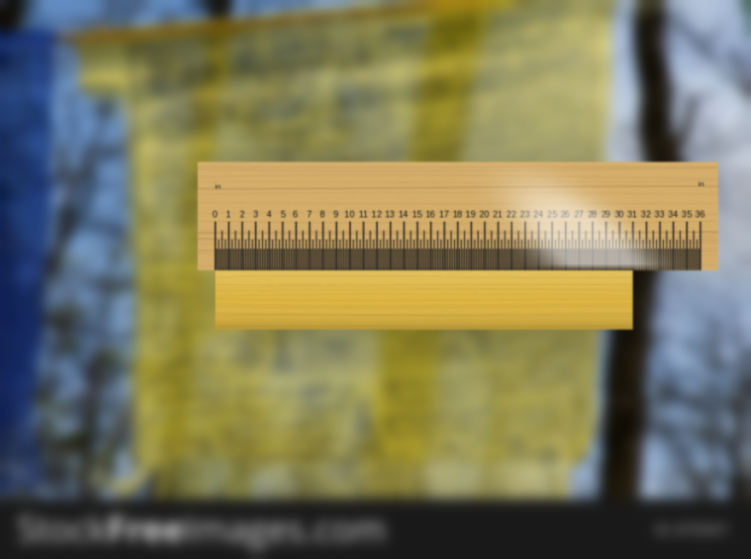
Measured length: 31 in
